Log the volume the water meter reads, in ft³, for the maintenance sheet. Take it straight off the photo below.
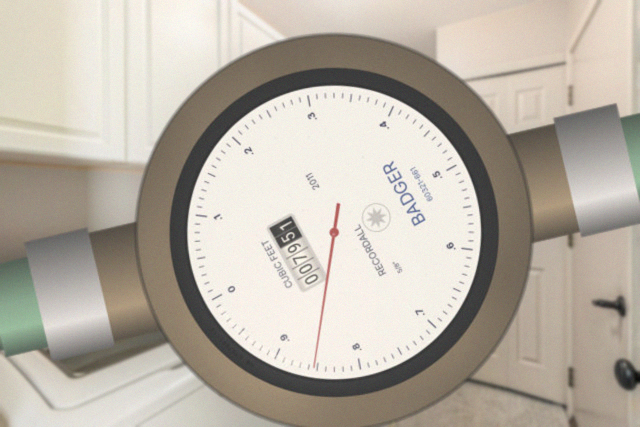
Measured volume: 7950.85 ft³
